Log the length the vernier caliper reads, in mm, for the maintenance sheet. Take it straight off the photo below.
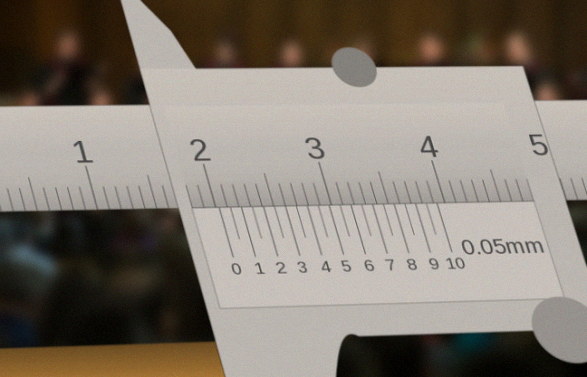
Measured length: 20.3 mm
